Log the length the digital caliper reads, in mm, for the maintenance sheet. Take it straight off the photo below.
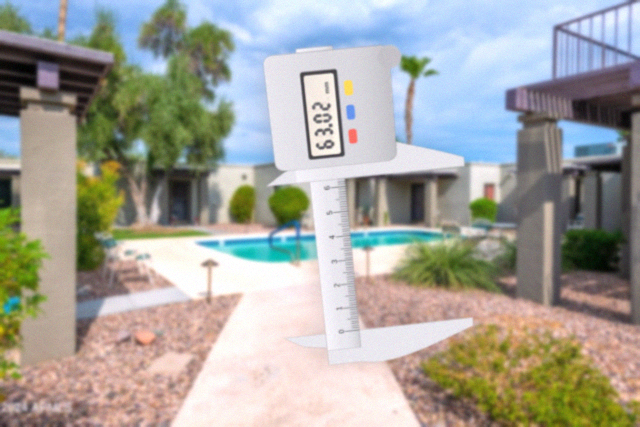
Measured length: 63.02 mm
